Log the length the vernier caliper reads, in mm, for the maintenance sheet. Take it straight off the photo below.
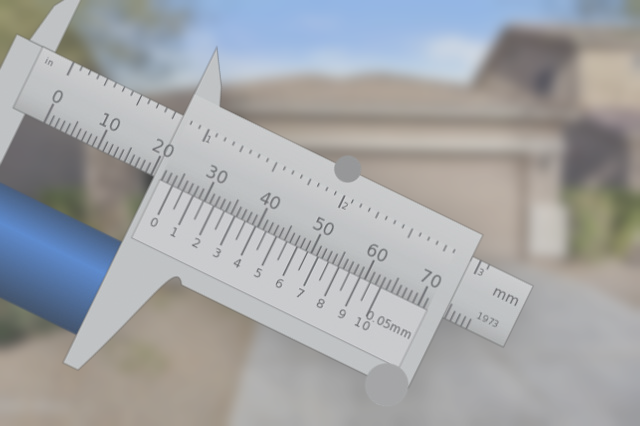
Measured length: 24.0 mm
